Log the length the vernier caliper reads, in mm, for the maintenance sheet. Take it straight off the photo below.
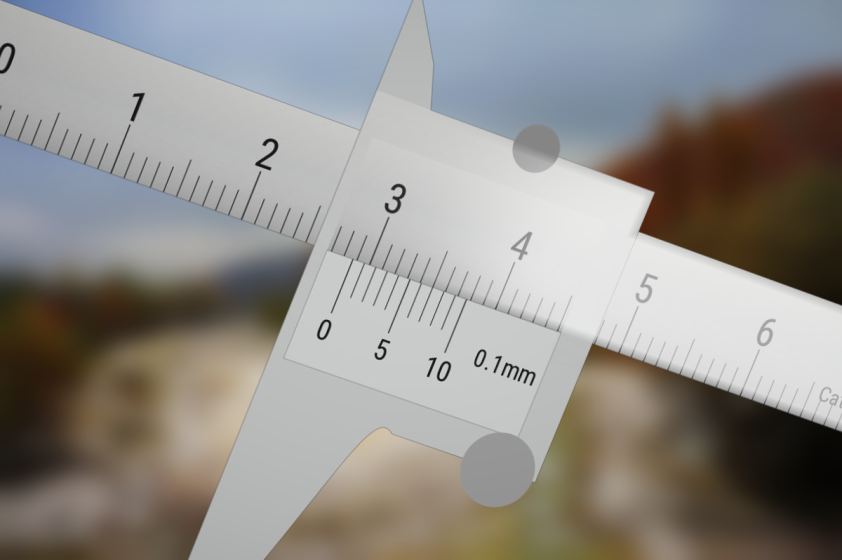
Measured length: 28.7 mm
